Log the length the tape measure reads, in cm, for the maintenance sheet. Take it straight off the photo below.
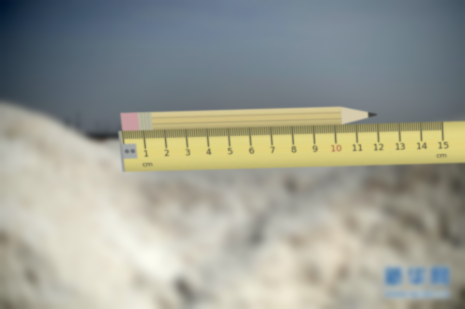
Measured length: 12 cm
